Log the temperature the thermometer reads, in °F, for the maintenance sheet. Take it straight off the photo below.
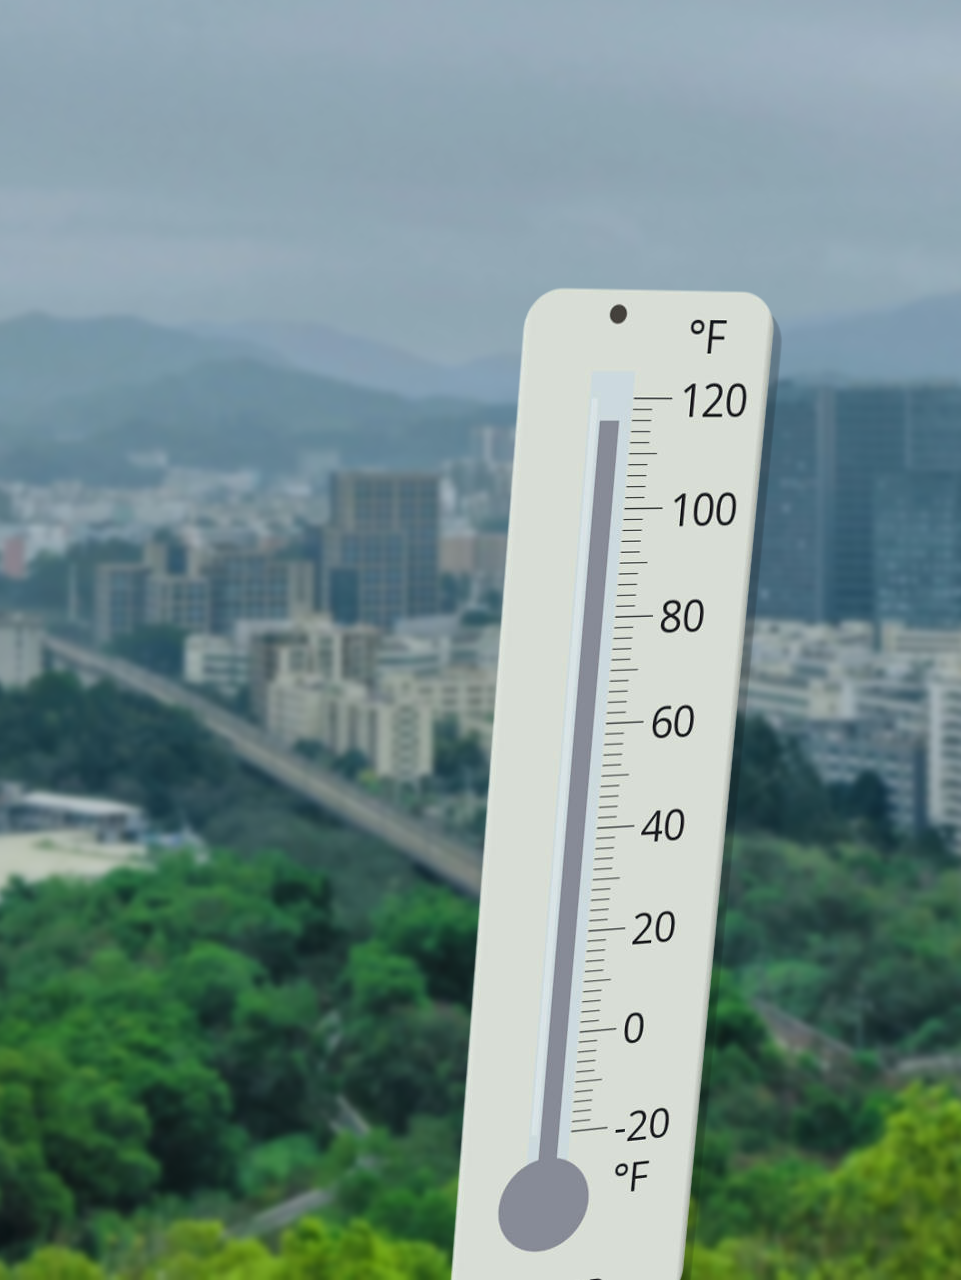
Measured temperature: 116 °F
